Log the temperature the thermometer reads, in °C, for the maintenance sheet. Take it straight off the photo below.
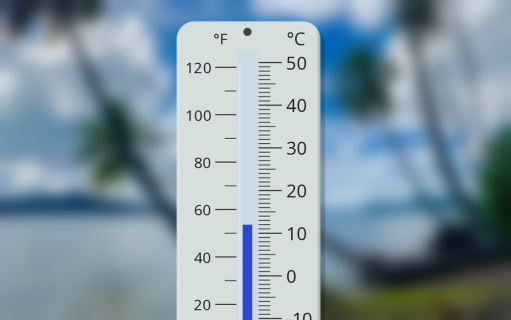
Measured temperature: 12 °C
